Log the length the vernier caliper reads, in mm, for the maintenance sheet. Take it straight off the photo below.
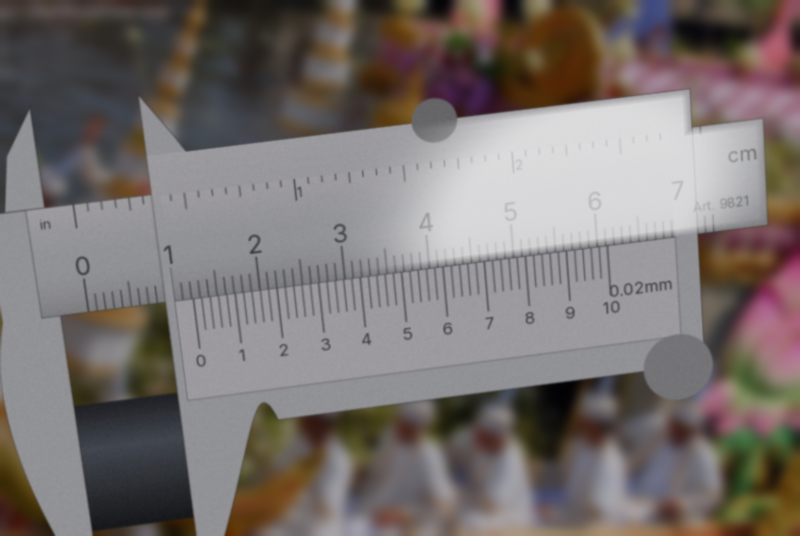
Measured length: 12.2 mm
